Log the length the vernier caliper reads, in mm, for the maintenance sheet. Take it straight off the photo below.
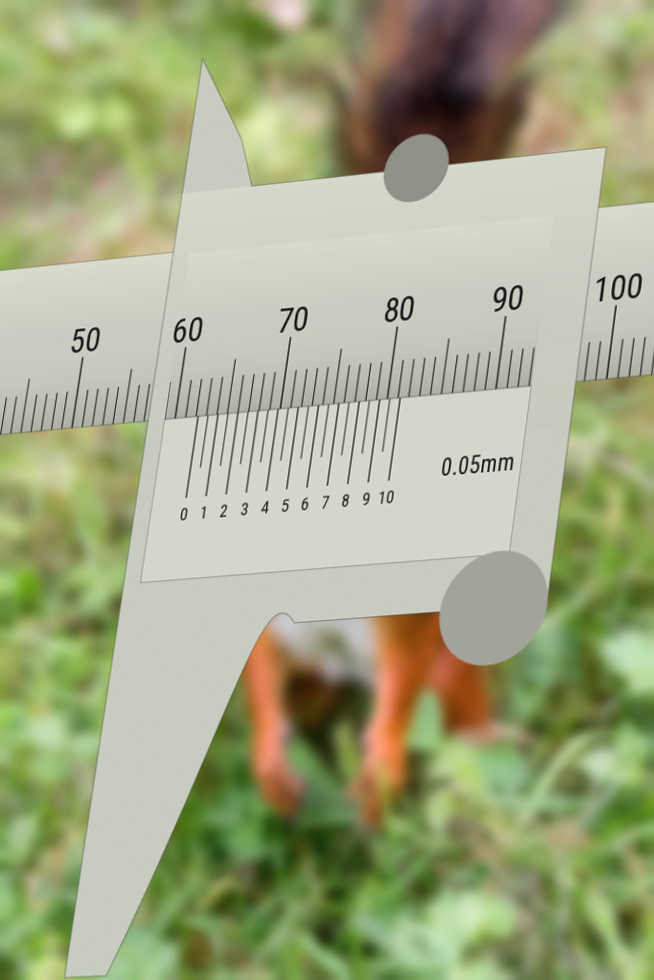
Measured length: 62.2 mm
